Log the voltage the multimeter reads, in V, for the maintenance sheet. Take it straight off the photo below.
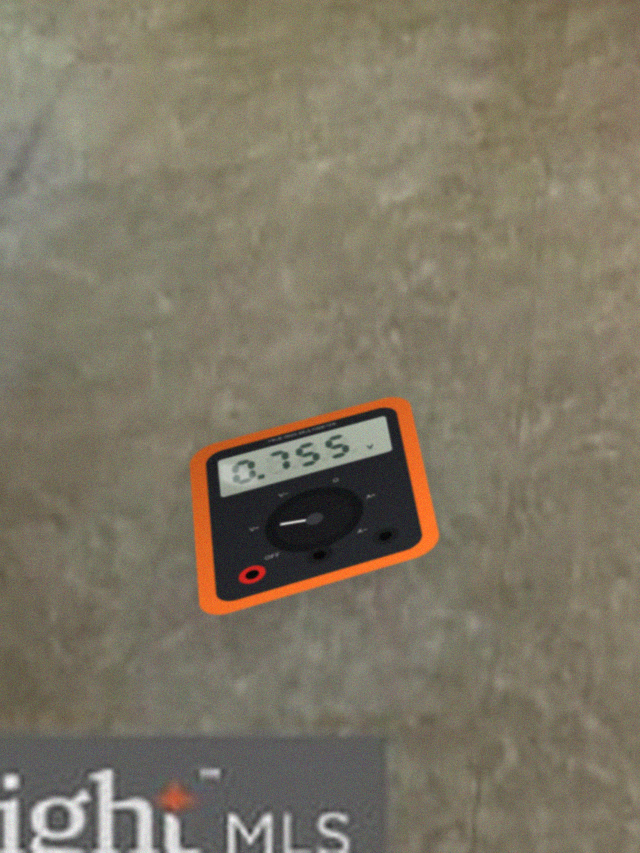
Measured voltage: 0.755 V
